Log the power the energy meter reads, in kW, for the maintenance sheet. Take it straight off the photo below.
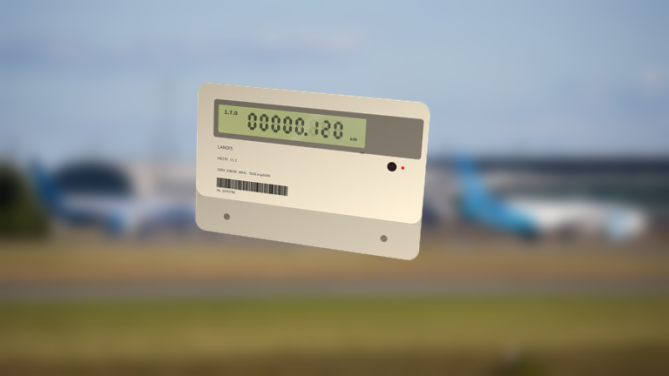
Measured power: 0.120 kW
